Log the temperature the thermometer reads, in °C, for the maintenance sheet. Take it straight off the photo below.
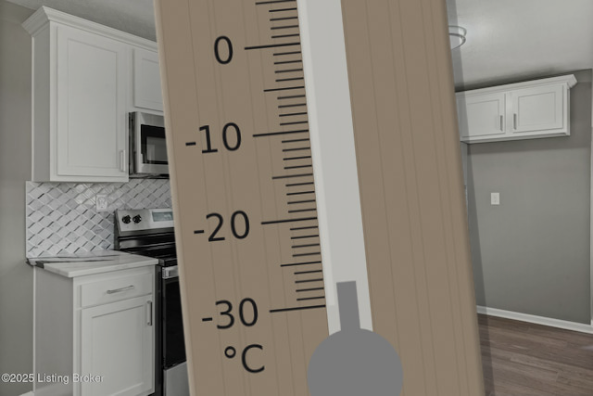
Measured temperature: -27.5 °C
